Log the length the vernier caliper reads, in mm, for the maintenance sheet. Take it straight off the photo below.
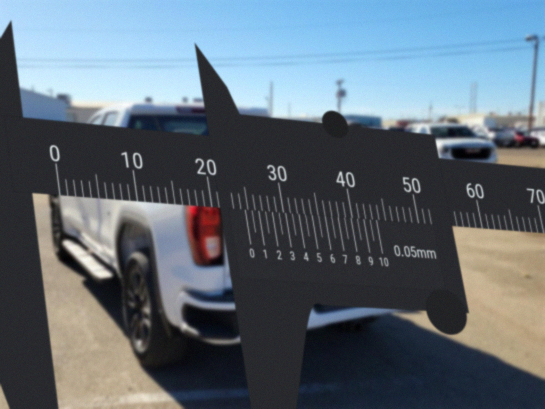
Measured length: 24.6 mm
